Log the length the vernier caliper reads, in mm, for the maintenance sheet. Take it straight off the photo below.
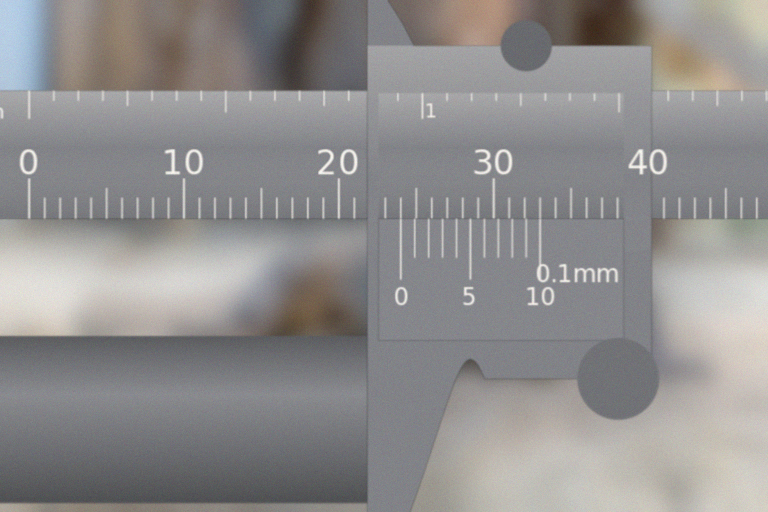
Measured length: 24.0 mm
